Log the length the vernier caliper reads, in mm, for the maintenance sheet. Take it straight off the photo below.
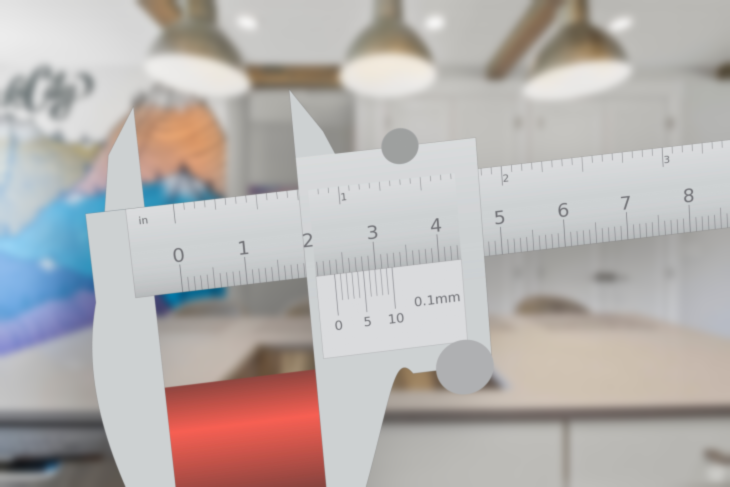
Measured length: 23.6 mm
